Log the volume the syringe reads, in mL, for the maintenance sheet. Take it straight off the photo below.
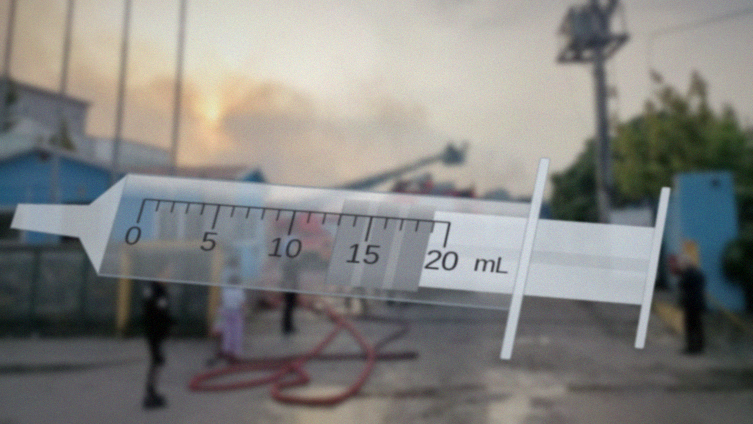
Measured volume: 13 mL
